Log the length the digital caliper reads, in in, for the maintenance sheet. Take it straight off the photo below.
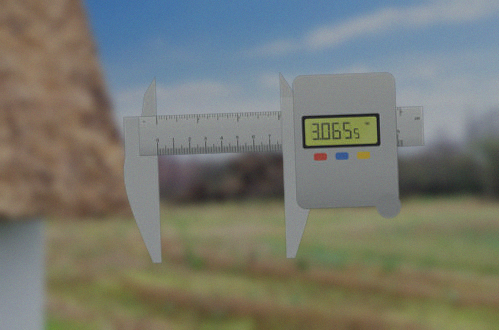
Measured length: 3.0655 in
